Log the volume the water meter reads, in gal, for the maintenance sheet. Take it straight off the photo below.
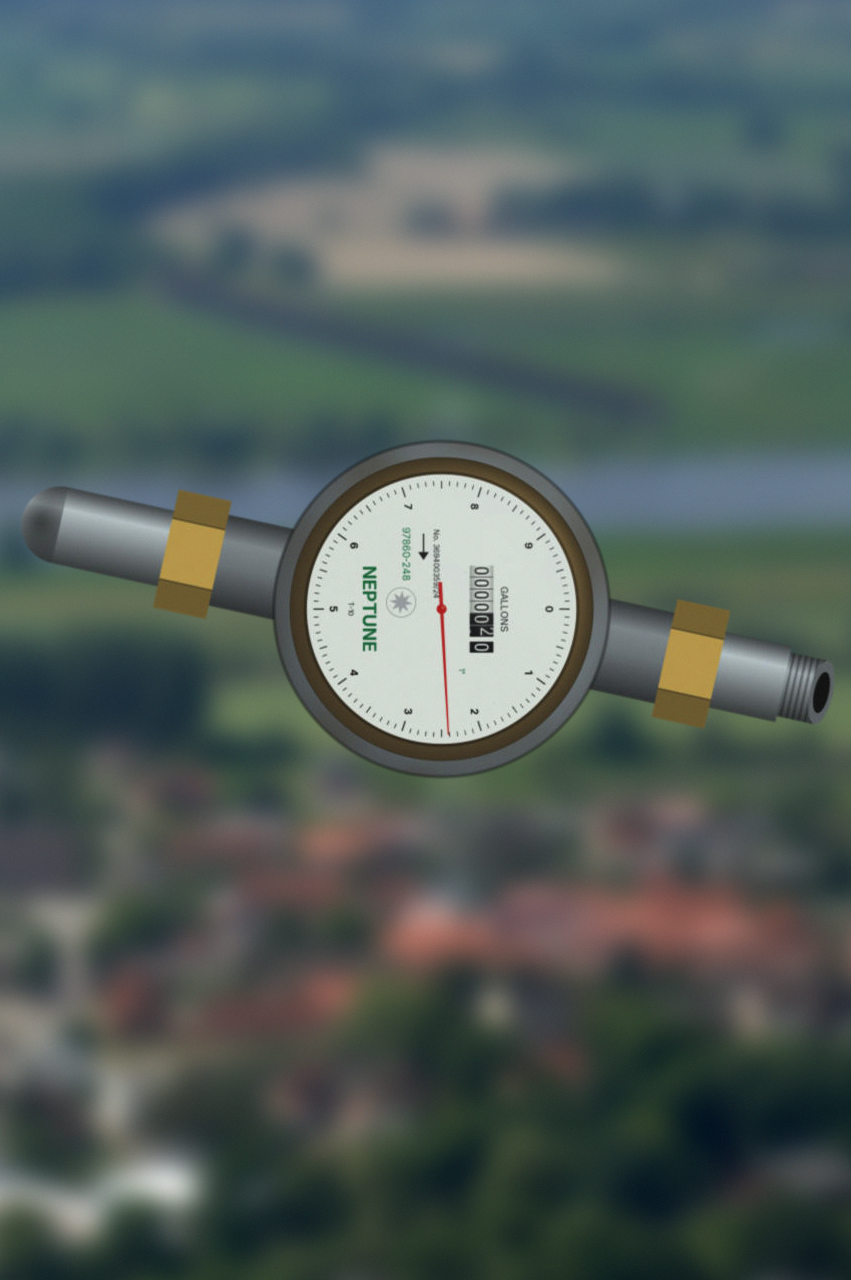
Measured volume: 22.4 gal
